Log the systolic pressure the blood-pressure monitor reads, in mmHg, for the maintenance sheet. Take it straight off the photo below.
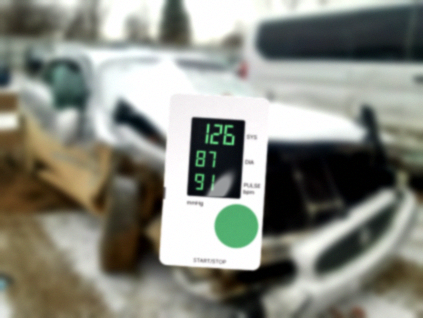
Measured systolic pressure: 126 mmHg
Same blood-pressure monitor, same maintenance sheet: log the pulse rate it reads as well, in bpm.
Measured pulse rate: 91 bpm
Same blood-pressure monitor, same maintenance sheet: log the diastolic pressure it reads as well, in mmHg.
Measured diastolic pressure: 87 mmHg
